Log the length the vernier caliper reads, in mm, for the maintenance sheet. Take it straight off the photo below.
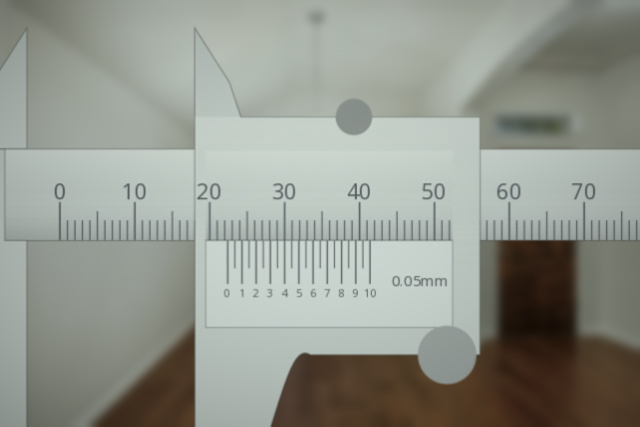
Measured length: 22.4 mm
